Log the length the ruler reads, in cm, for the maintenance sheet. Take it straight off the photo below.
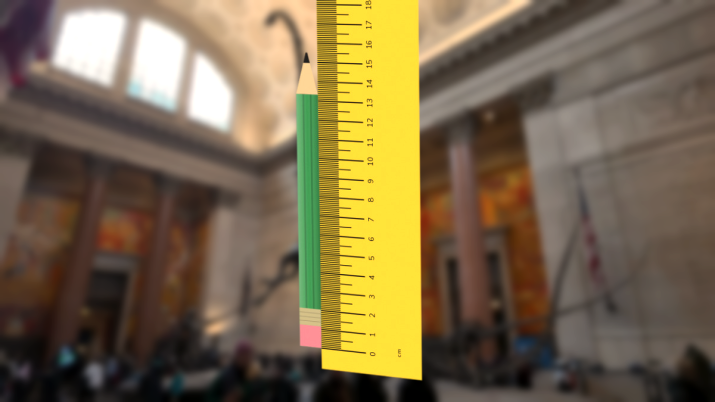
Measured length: 15.5 cm
